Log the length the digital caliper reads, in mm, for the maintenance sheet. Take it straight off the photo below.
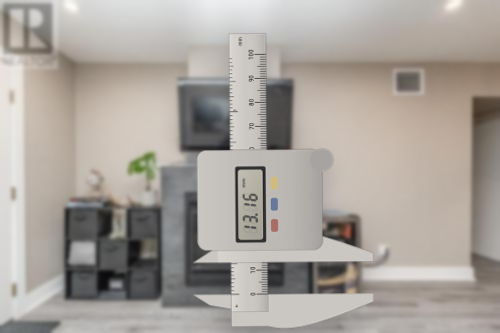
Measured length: 13.16 mm
